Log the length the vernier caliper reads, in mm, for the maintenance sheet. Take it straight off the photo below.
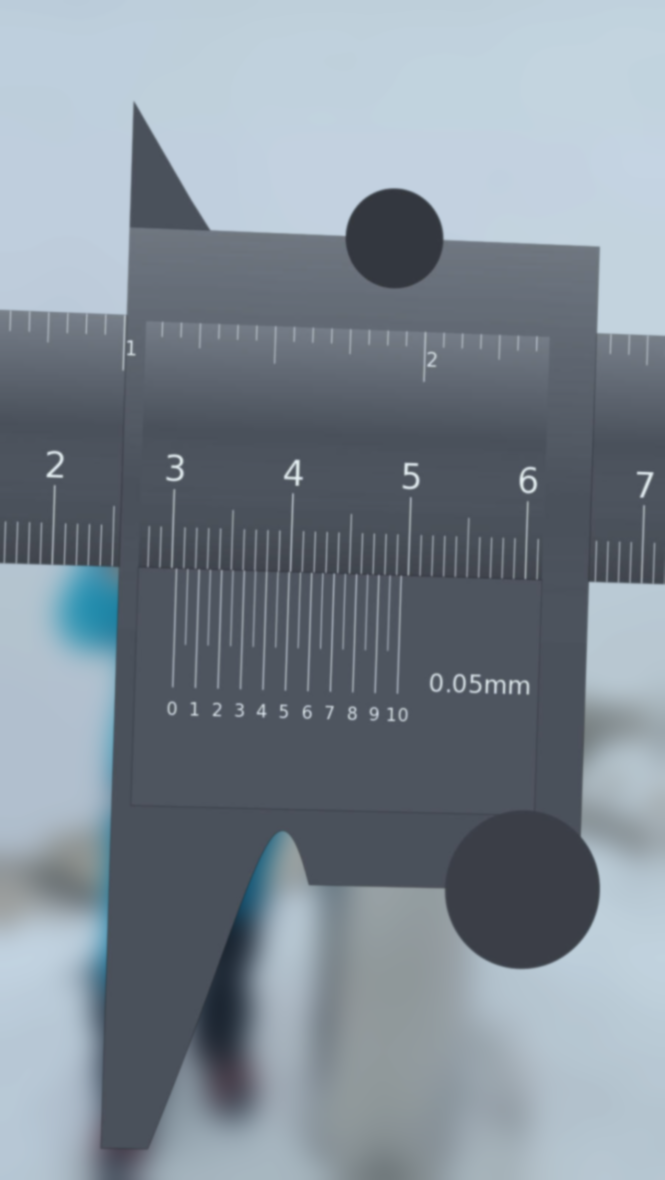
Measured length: 30.4 mm
